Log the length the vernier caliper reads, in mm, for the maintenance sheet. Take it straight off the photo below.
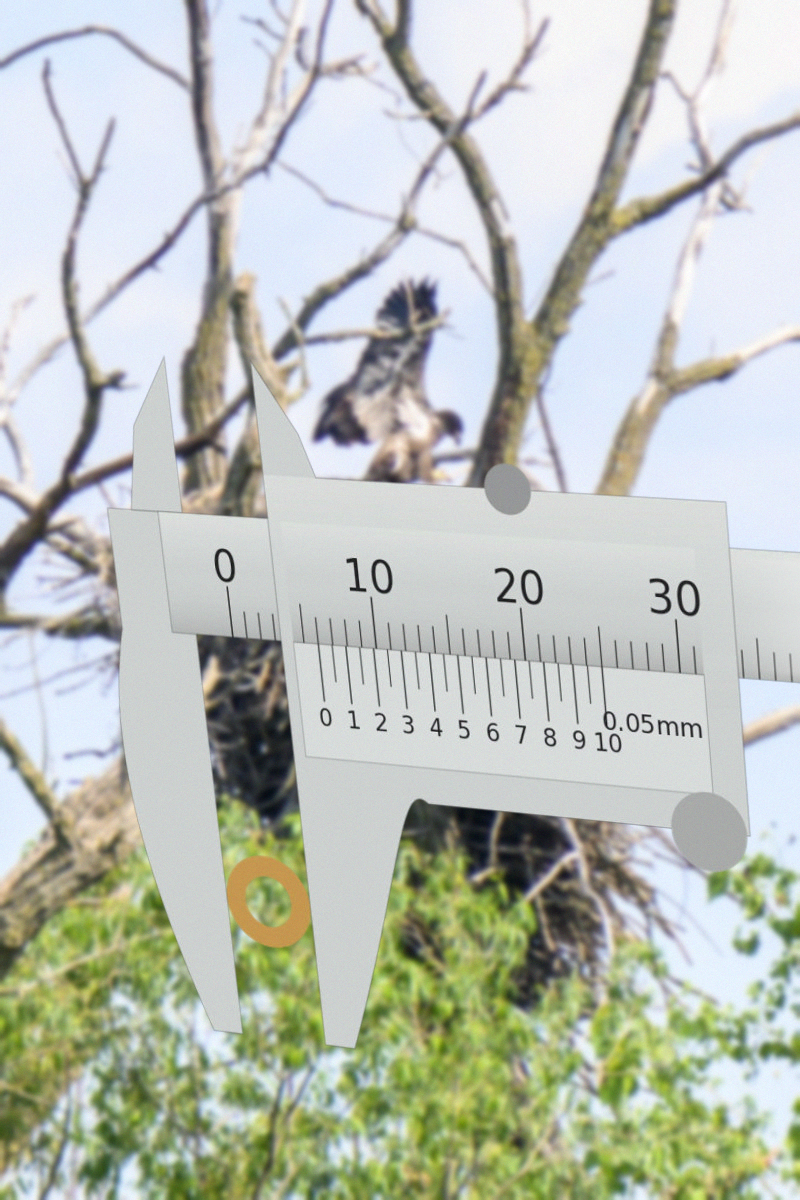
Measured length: 6.0 mm
